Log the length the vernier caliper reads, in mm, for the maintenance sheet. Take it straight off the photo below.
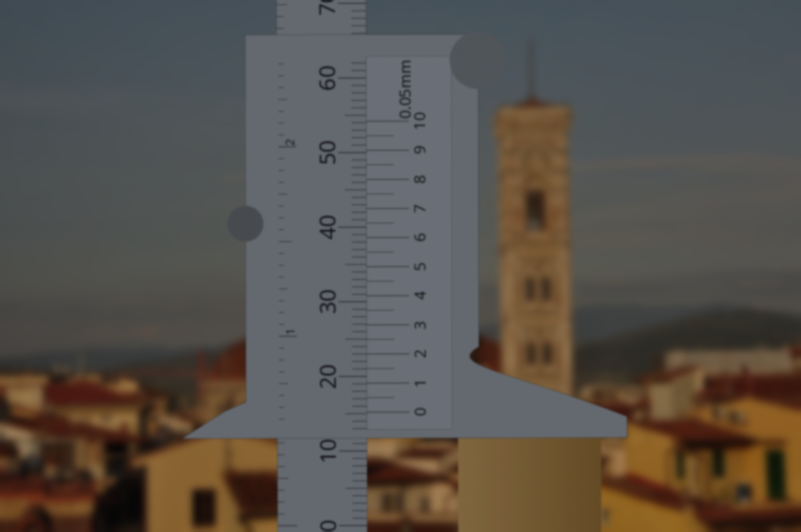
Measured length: 15.2 mm
